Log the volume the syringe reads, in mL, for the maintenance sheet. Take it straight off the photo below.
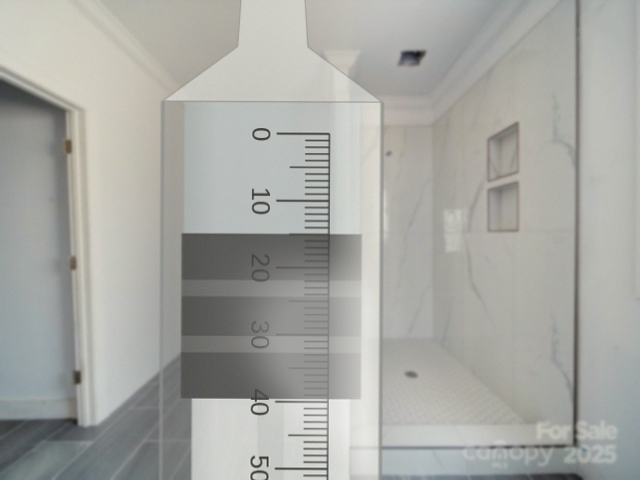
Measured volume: 15 mL
